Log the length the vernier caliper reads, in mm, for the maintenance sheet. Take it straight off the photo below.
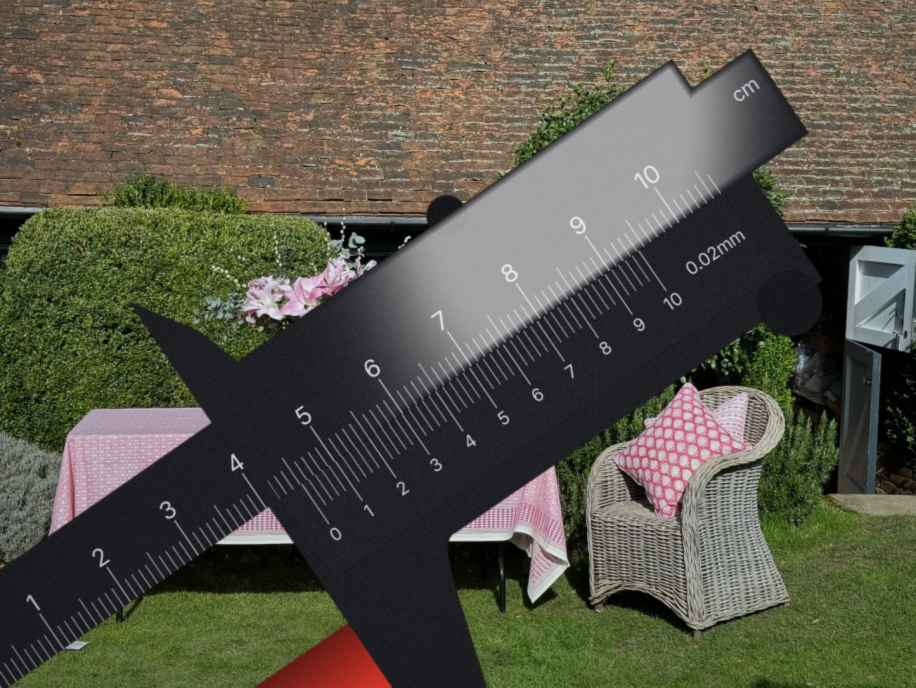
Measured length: 45.2 mm
